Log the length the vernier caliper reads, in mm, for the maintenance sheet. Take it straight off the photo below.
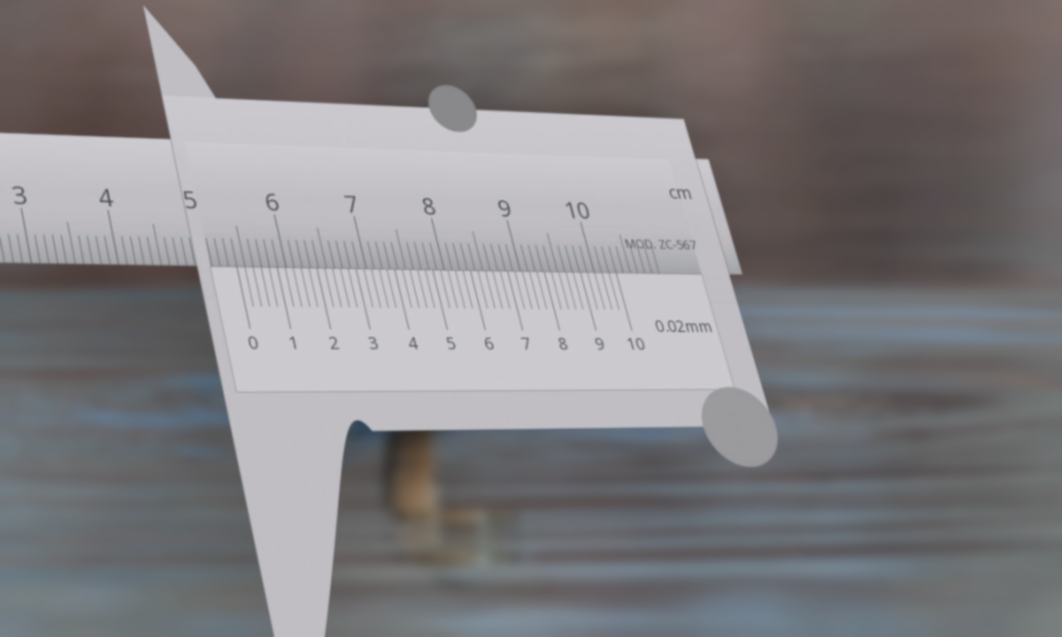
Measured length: 54.0 mm
